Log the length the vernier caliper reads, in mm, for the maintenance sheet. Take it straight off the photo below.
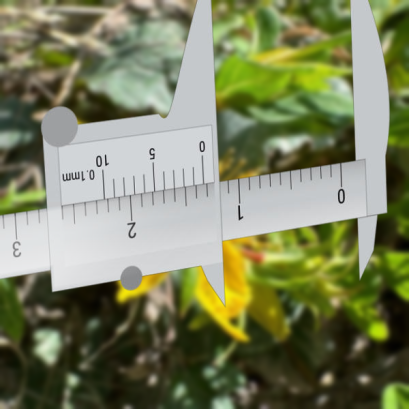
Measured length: 13.3 mm
